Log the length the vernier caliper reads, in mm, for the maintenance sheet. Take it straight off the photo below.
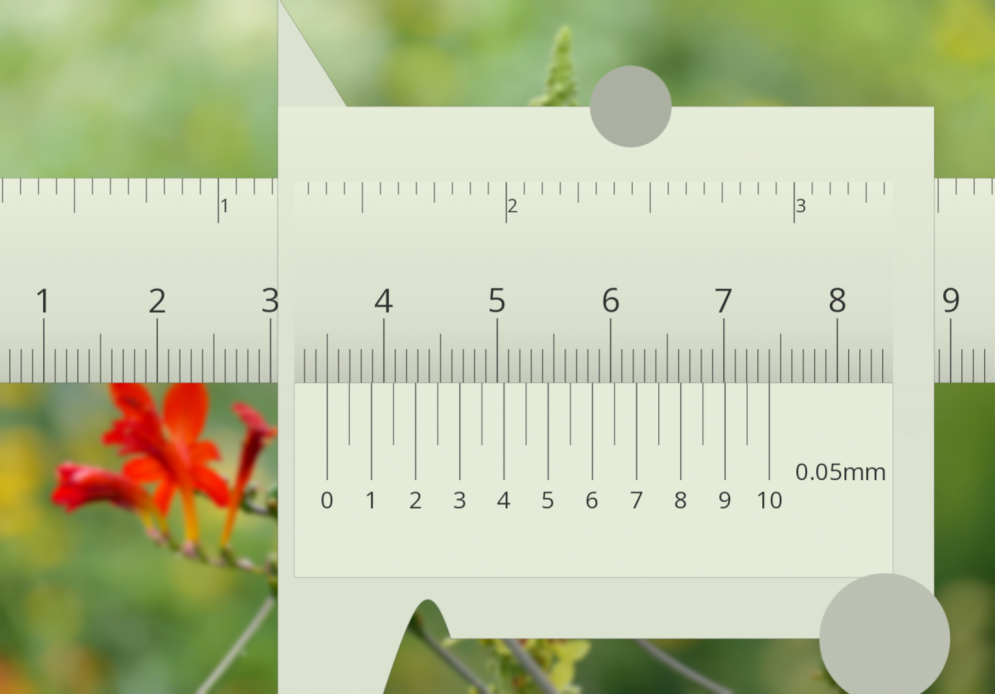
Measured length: 35.0 mm
